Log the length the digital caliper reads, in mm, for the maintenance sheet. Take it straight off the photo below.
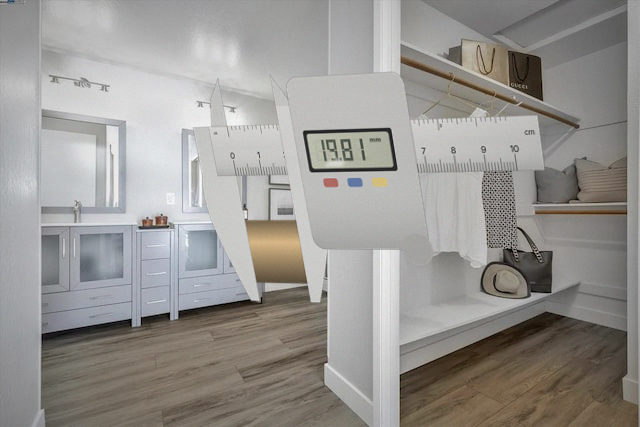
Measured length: 19.81 mm
